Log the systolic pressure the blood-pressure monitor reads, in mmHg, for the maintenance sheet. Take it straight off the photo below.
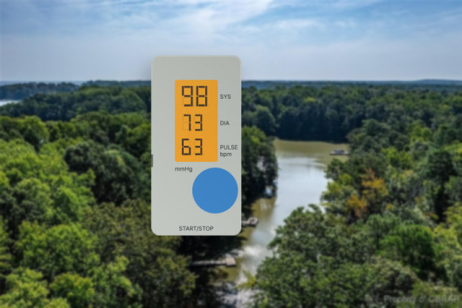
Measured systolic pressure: 98 mmHg
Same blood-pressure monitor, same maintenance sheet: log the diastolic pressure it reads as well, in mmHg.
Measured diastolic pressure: 73 mmHg
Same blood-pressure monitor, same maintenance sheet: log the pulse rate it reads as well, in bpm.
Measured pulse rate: 63 bpm
